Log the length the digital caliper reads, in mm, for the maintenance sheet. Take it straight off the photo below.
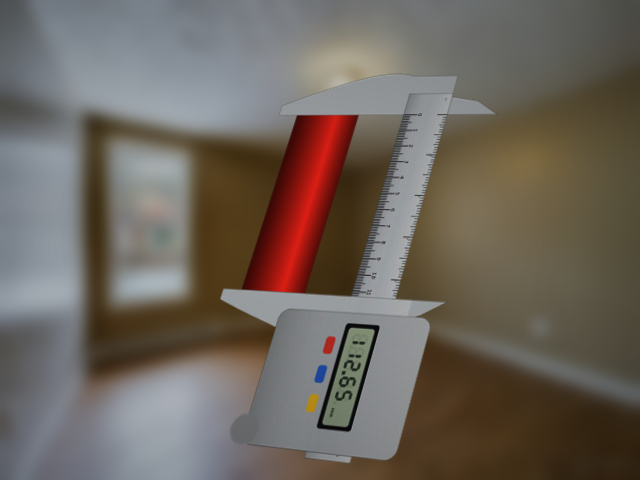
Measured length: 112.65 mm
